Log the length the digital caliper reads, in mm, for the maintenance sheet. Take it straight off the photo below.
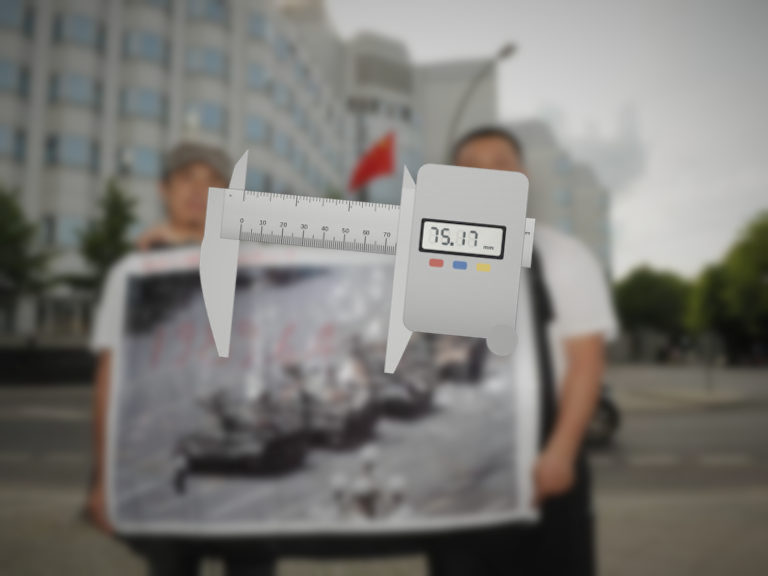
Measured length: 75.17 mm
